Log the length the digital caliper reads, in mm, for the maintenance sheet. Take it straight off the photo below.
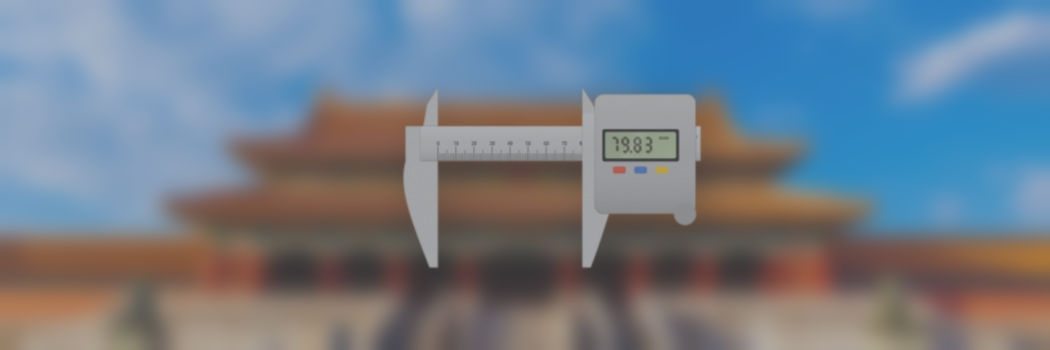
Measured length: 79.83 mm
